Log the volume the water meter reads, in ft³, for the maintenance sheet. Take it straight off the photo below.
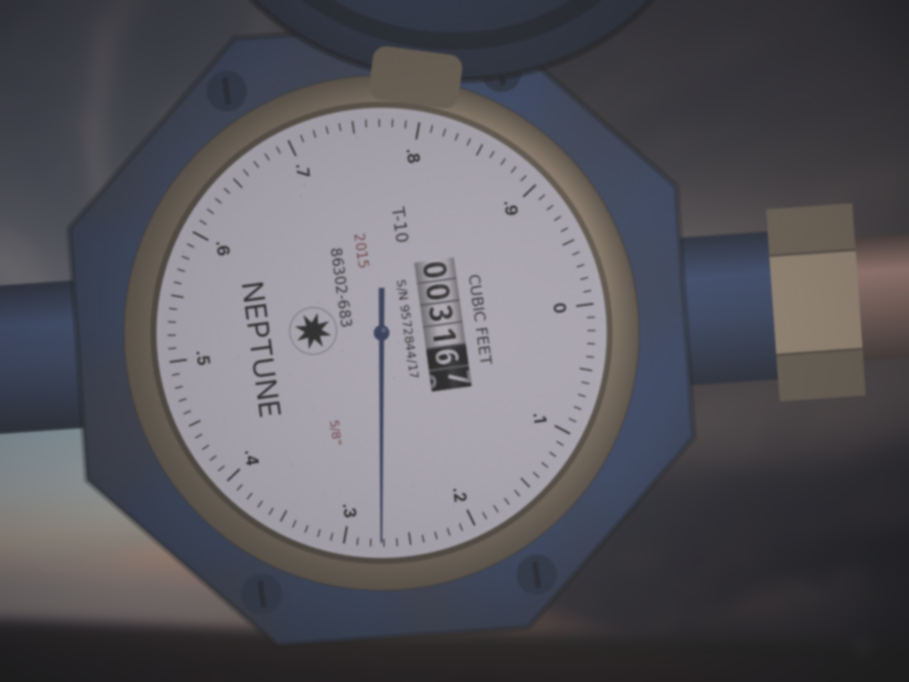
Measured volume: 3167.27 ft³
